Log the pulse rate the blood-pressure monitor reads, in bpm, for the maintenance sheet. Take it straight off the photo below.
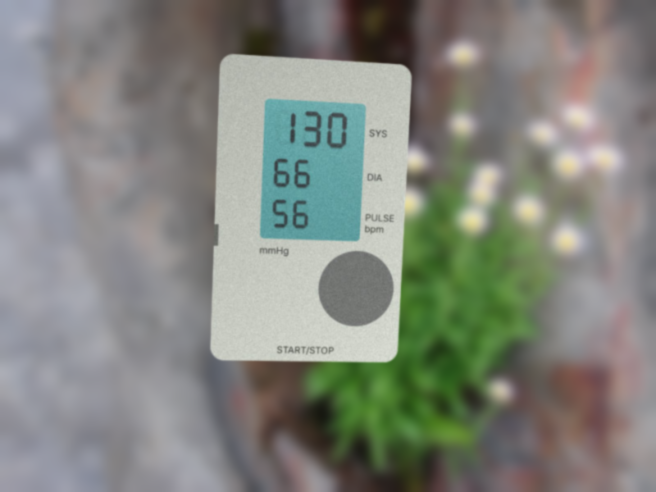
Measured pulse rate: 56 bpm
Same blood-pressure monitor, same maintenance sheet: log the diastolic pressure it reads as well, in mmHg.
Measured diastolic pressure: 66 mmHg
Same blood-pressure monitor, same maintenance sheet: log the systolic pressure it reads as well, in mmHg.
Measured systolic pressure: 130 mmHg
